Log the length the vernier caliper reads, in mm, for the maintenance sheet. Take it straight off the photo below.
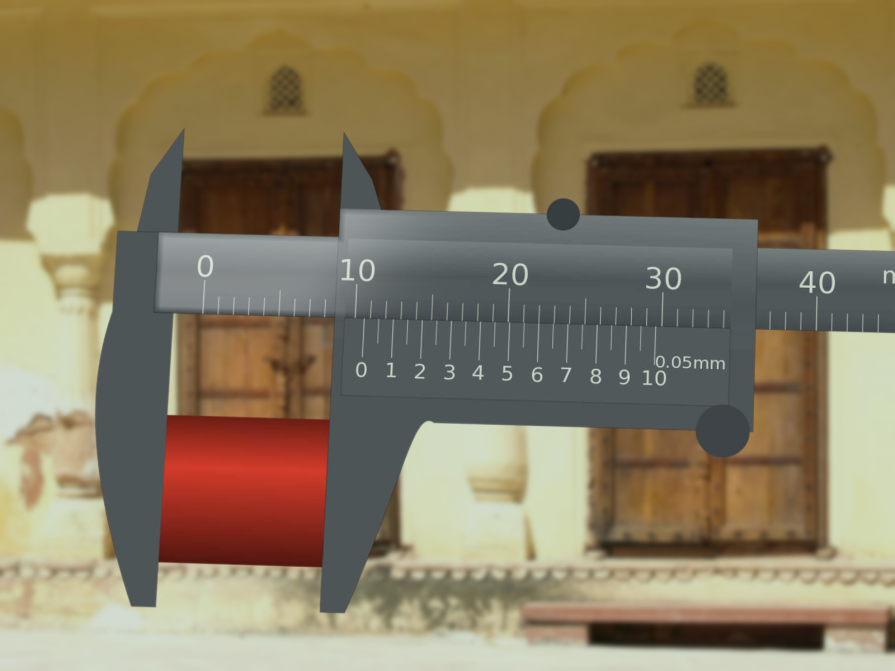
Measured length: 10.6 mm
